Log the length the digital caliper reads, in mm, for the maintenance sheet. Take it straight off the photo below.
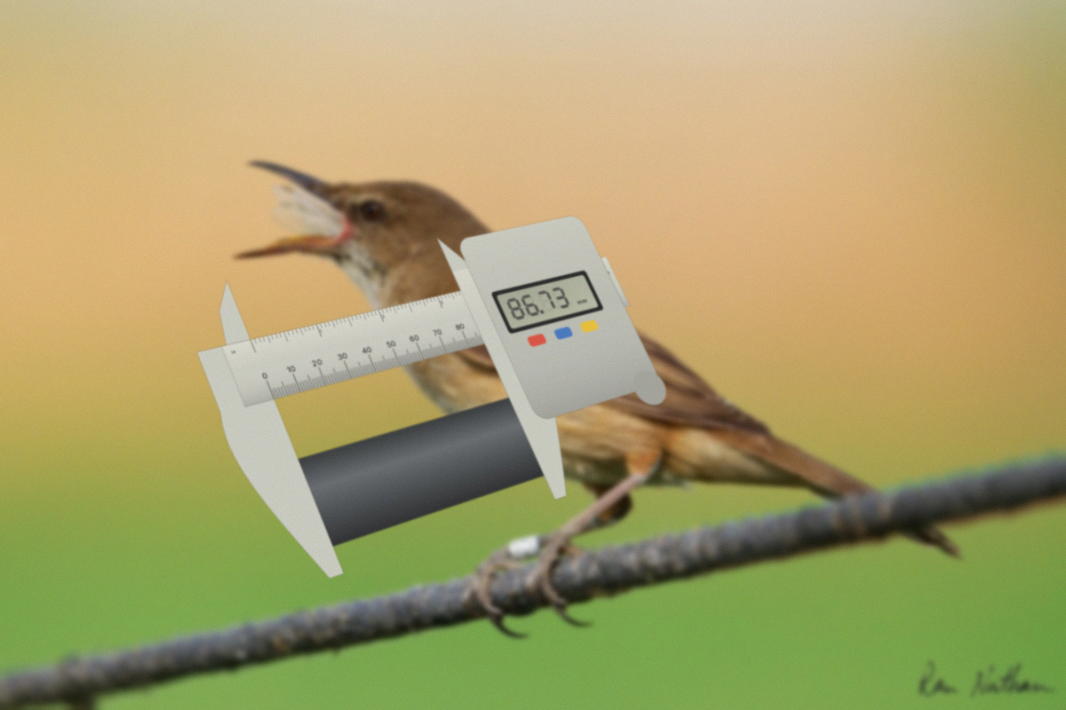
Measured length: 86.73 mm
